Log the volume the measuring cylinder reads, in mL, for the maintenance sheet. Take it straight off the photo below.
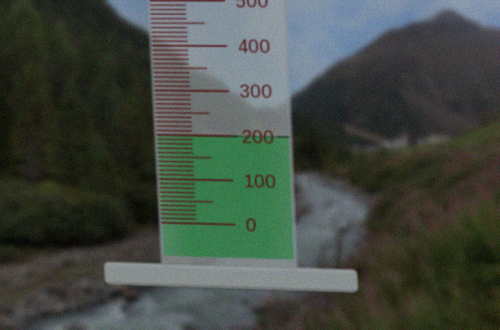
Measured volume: 200 mL
